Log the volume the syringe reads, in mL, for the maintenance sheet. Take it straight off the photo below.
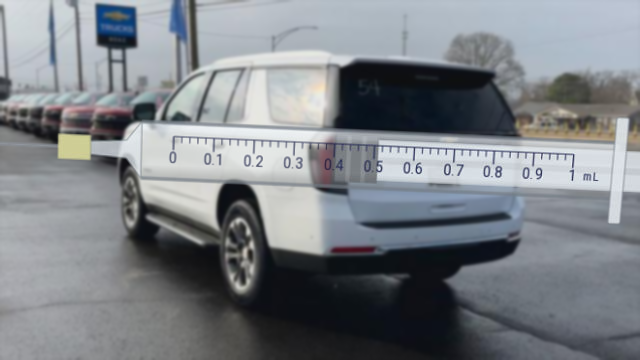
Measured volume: 0.4 mL
